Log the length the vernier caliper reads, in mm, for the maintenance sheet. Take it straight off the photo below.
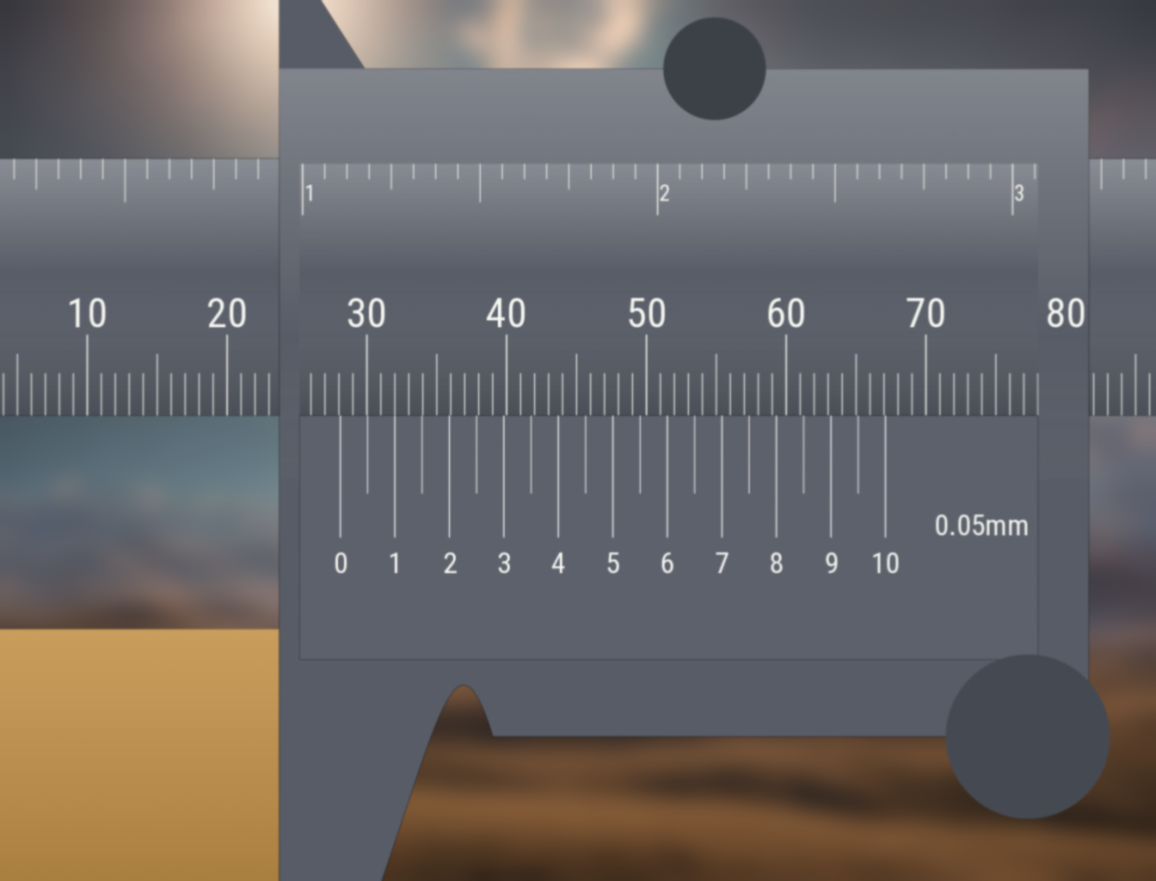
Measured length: 28.1 mm
